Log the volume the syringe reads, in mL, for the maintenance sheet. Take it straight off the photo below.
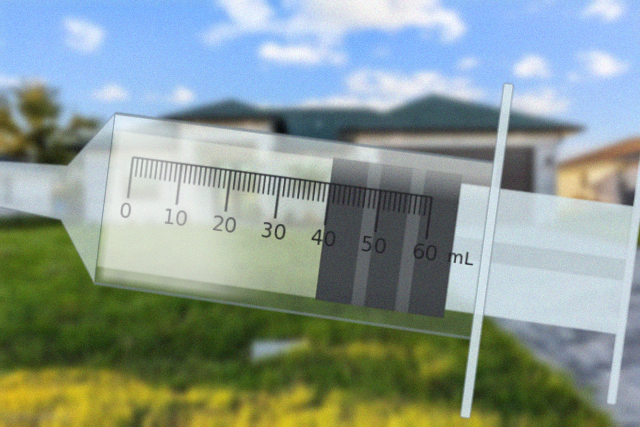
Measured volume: 40 mL
